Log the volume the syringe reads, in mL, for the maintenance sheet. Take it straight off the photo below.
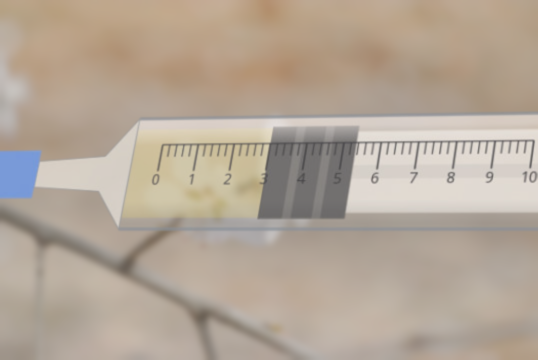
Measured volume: 3 mL
